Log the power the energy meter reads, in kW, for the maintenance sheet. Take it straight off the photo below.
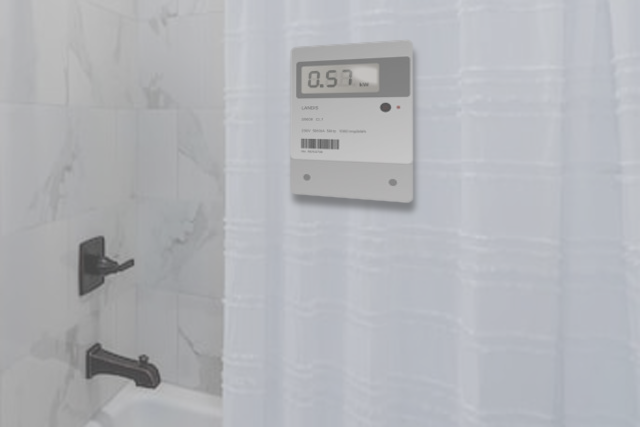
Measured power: 0.57 kW
